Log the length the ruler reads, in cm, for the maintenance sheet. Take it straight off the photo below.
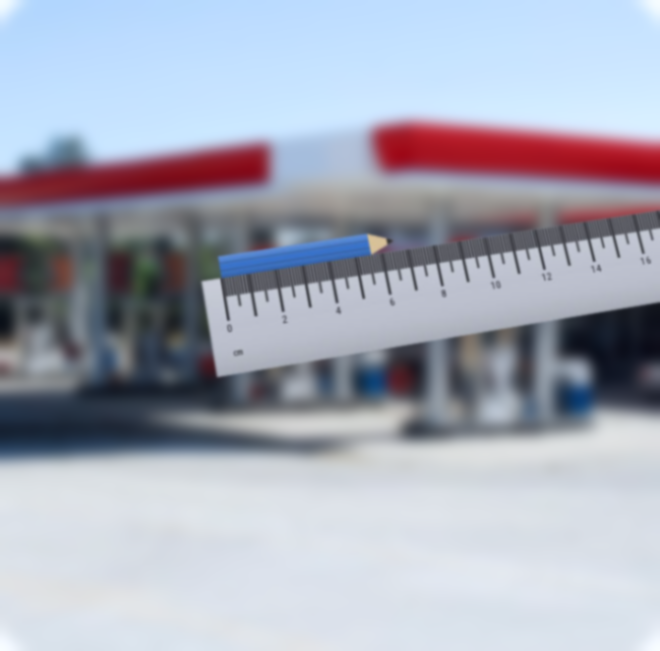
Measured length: 6.5 cm
